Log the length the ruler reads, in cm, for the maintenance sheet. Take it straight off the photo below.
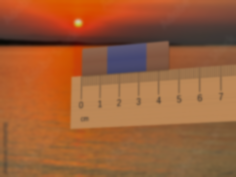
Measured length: 4.5 cm
